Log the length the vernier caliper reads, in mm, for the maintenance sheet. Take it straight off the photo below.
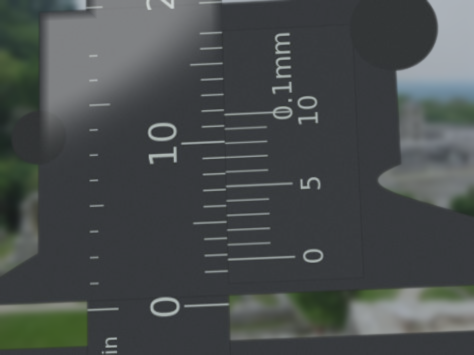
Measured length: 2.7 mm
